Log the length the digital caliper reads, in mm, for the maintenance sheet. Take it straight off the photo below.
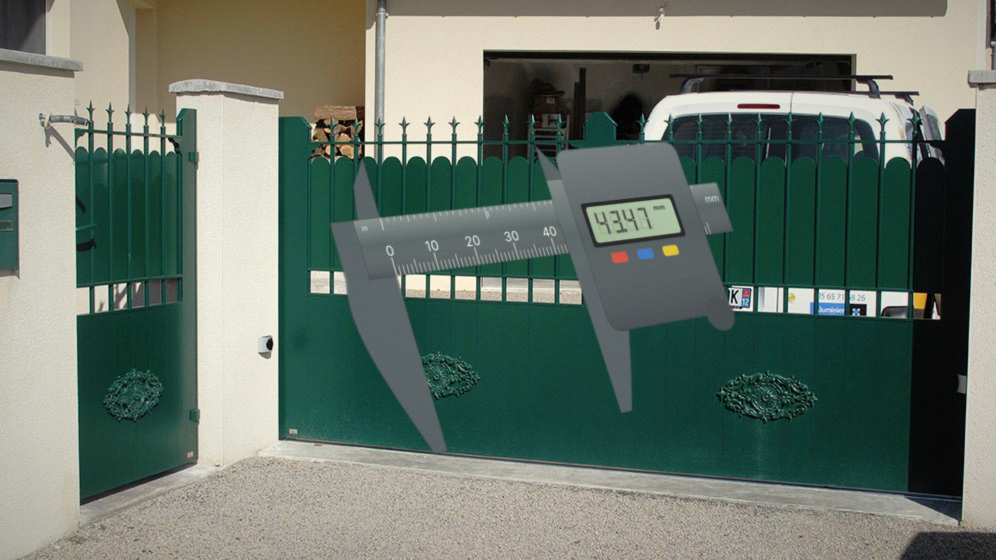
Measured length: 43.47 mm
